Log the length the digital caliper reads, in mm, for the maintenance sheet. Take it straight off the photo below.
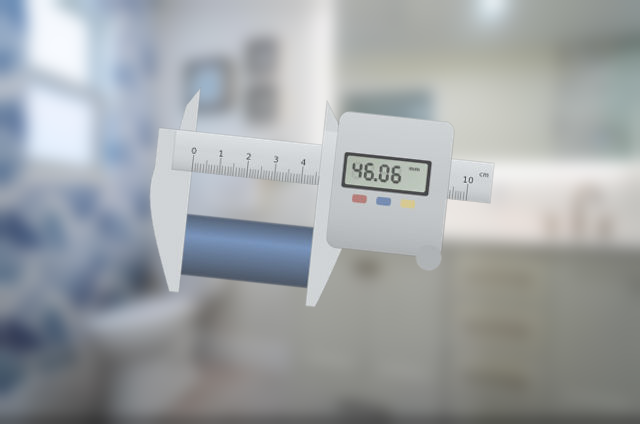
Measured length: 46.06 mm
